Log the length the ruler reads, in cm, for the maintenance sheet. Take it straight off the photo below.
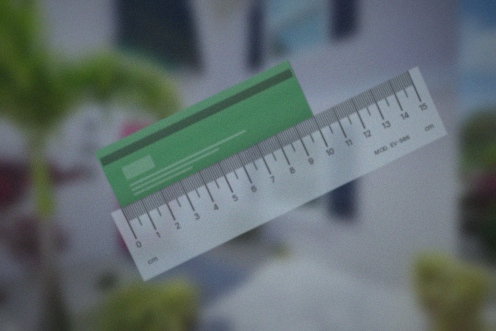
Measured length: 10 cm
